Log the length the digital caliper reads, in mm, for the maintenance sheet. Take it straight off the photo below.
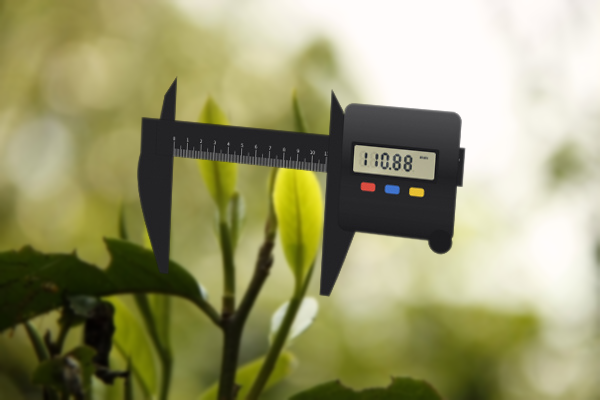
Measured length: 110.88 mm
